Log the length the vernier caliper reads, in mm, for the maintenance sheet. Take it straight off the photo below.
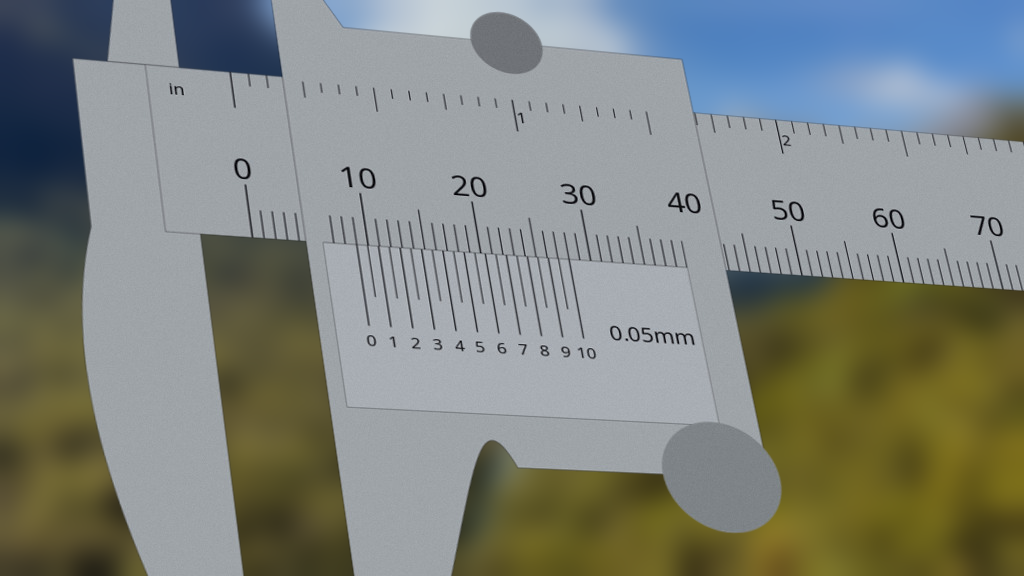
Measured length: 9.0 mm
